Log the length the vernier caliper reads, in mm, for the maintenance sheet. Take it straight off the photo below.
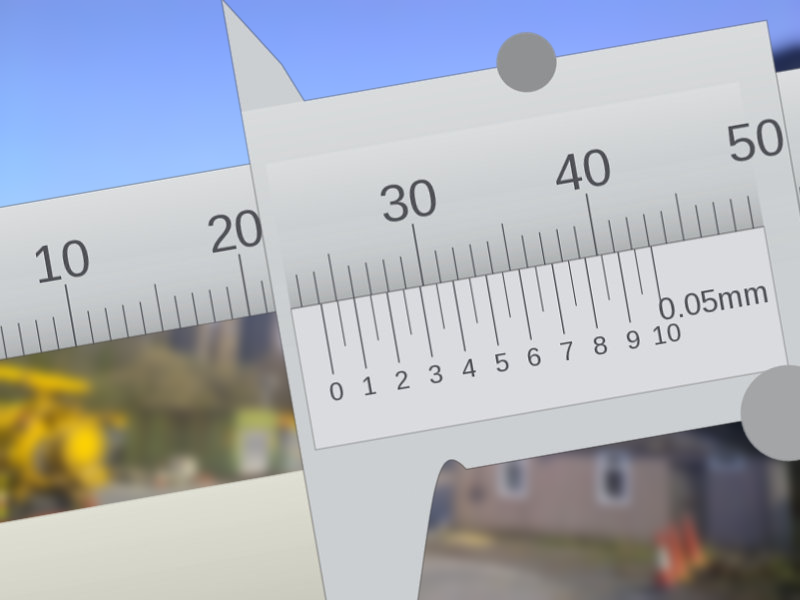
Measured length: 24.1 mm
